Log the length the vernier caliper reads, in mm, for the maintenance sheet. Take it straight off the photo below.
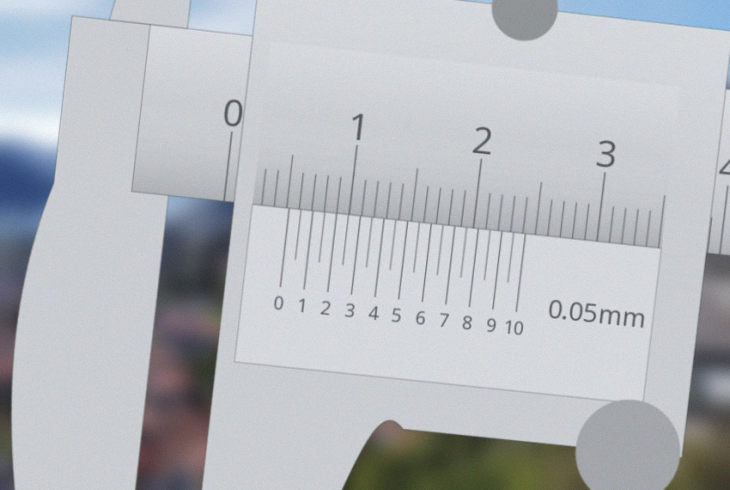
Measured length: 5.2 mm
